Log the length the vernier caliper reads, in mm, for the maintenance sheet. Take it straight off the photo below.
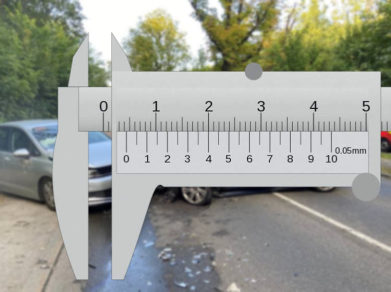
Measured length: 4.4 mm
